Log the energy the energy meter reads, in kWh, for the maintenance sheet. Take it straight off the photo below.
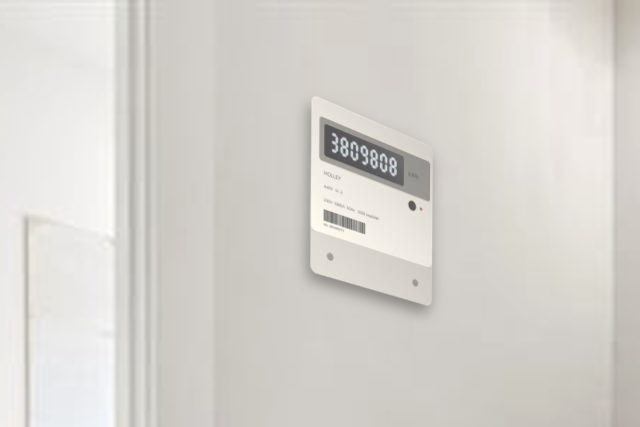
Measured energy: 3809808 kWh
